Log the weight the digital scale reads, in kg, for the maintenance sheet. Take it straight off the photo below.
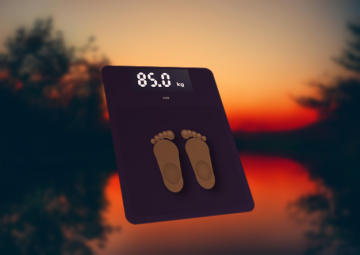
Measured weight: 85.0 kg
